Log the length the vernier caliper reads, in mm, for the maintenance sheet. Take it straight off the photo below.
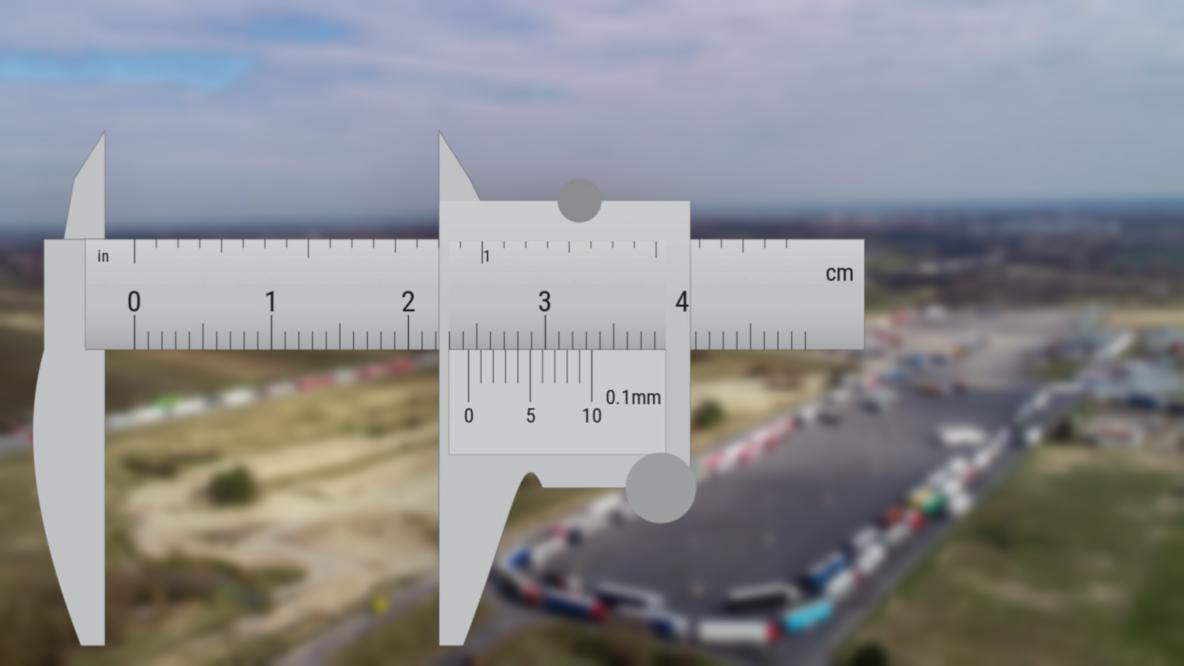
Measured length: 24.4 mm
